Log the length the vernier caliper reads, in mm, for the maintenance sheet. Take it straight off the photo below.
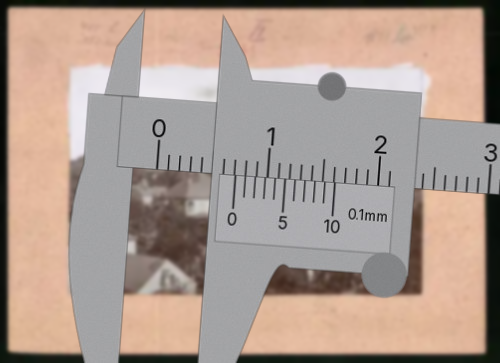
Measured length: 7.1 mm
